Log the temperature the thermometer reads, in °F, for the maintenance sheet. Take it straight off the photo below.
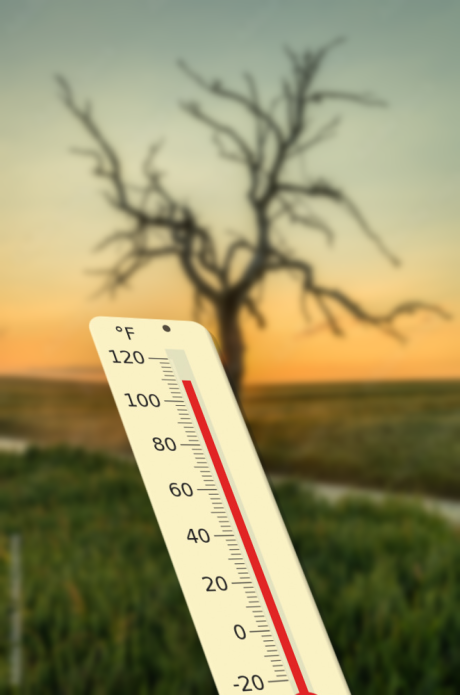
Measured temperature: 110 °F
